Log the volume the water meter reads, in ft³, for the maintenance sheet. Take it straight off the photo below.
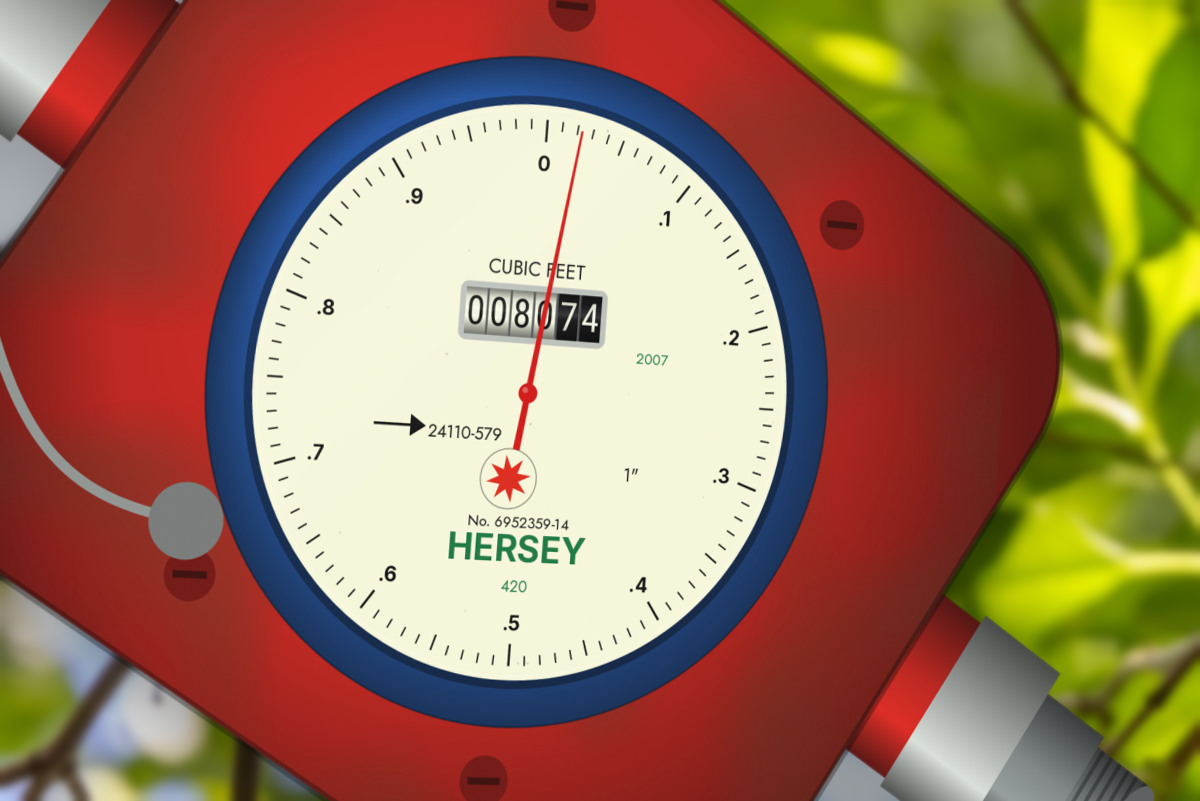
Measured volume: 8074.02 ft³
